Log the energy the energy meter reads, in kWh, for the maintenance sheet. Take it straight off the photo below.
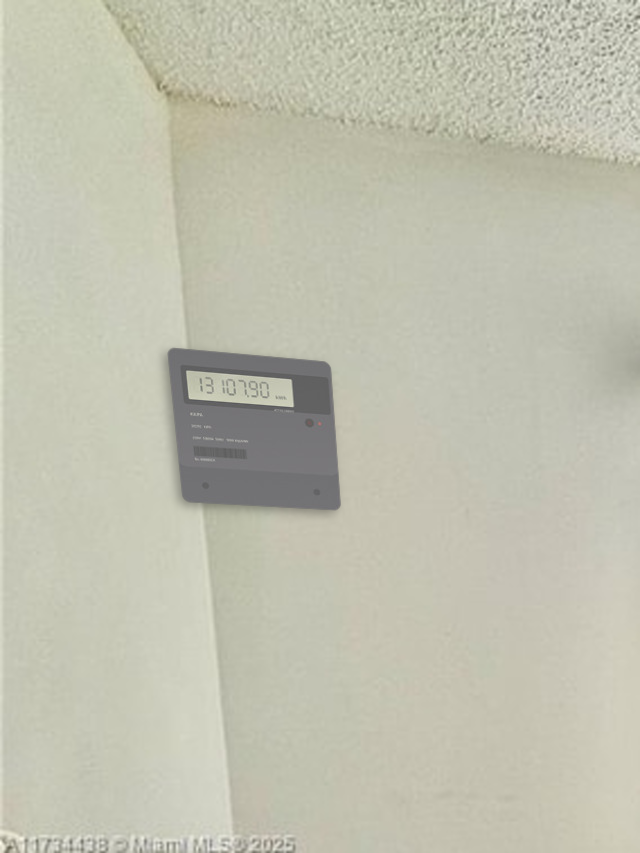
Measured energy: 13107.90 kWh
